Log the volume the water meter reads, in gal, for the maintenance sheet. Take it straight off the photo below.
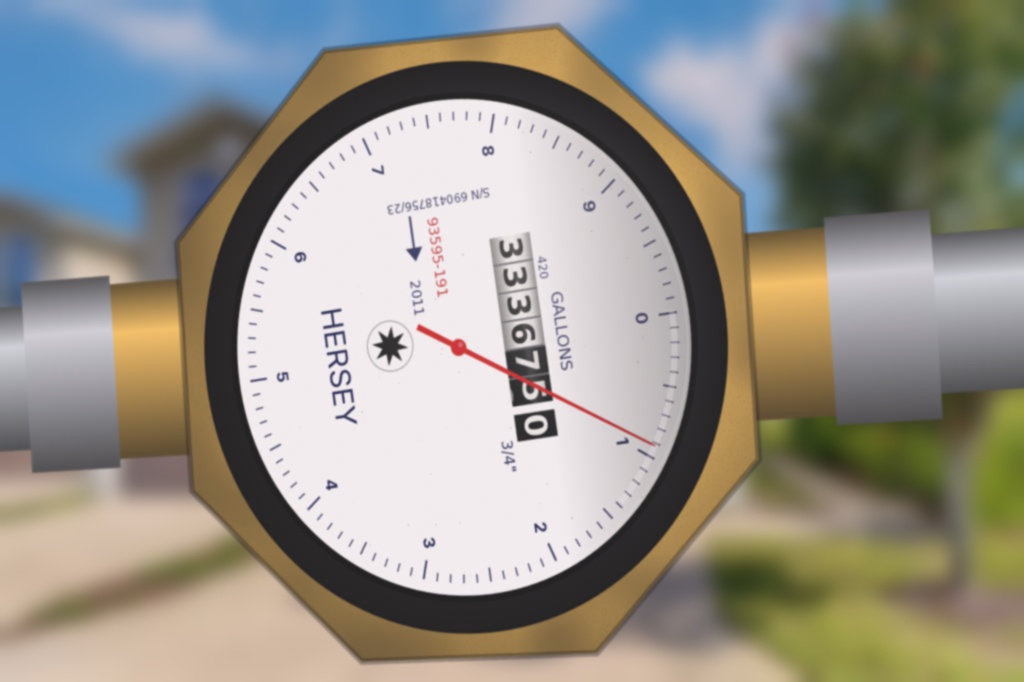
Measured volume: 3336750.9 gal
